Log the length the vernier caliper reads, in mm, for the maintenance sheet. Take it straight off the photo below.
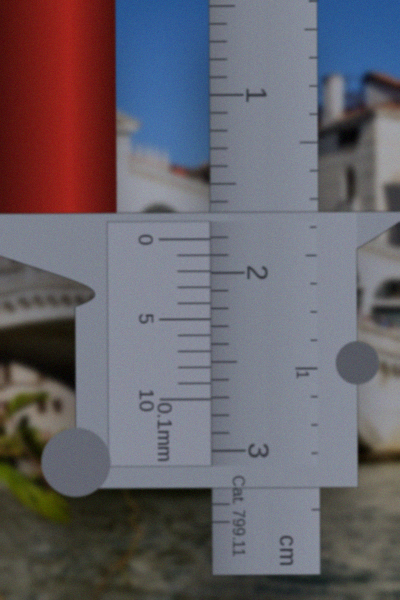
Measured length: 18.1 mm
